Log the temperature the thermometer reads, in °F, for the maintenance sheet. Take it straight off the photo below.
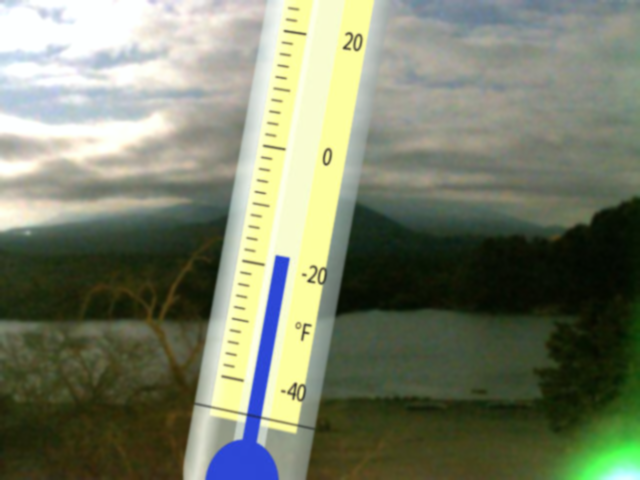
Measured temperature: -18 °F
